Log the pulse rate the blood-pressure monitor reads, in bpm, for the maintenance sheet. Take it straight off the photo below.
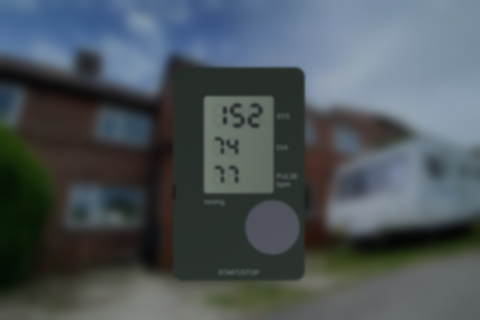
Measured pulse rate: 77 bpm
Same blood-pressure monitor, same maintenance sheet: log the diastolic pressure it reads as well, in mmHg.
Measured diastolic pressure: 74 mmHg
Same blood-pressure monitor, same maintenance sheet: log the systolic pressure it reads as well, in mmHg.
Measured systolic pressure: 152 mmHg
